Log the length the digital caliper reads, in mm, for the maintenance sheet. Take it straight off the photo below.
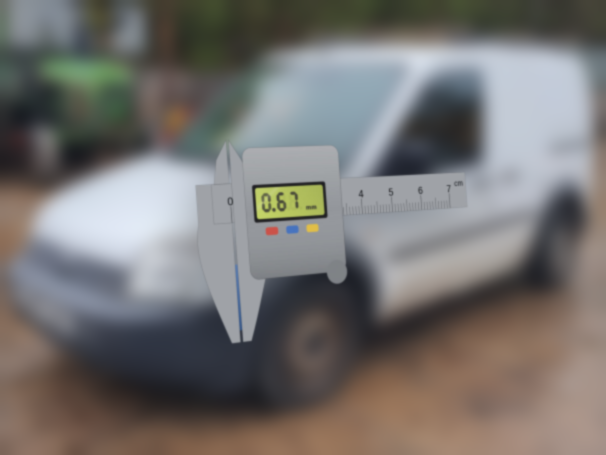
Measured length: 0.67 mm
